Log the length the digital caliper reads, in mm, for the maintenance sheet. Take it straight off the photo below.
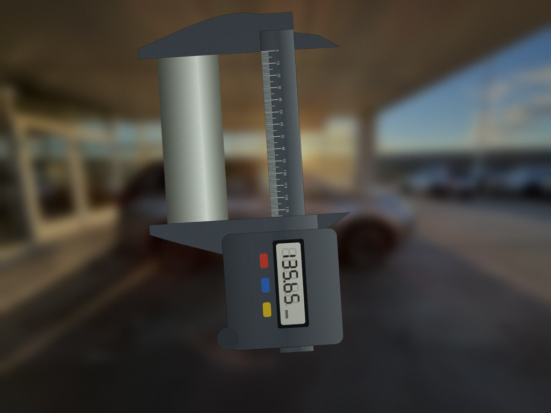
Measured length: 135.65 mm
